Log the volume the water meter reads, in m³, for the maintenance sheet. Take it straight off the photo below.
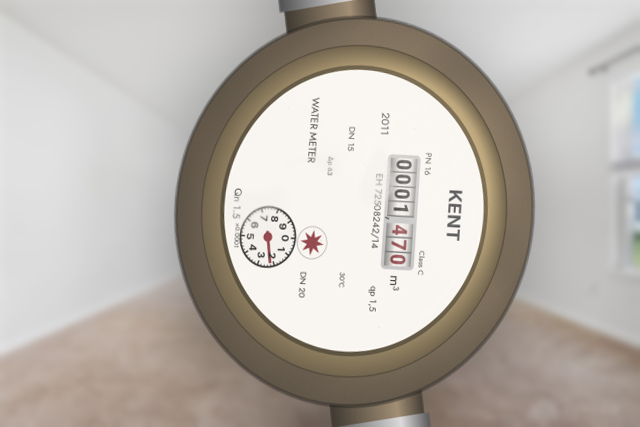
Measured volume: 1.4702 m³
